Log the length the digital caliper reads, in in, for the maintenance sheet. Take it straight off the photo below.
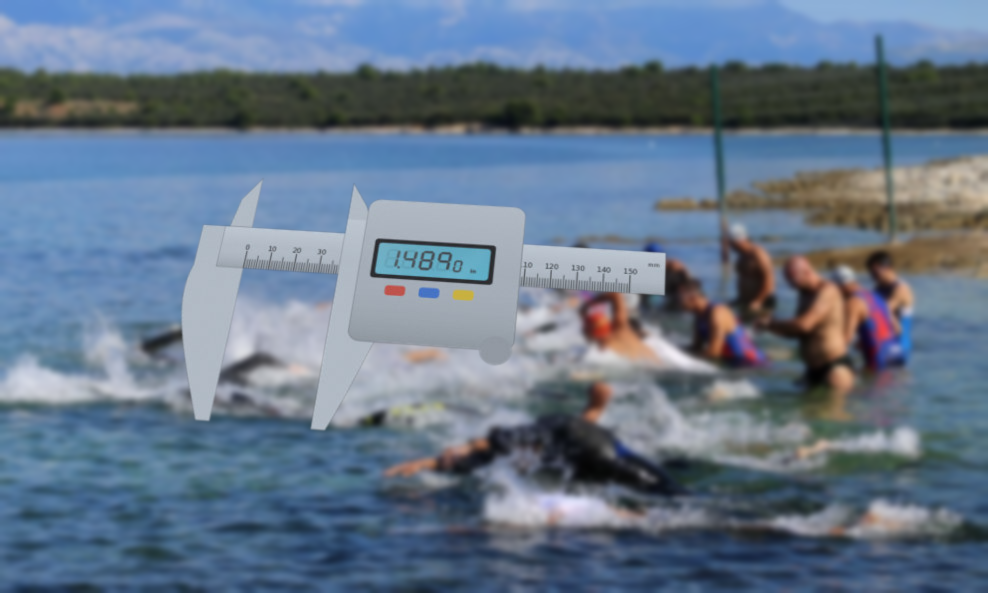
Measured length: 1.4890 in
